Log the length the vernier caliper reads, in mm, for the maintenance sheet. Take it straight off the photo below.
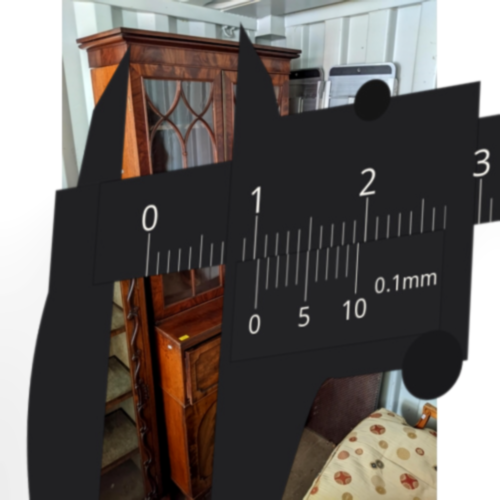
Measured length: 10.4 mm
